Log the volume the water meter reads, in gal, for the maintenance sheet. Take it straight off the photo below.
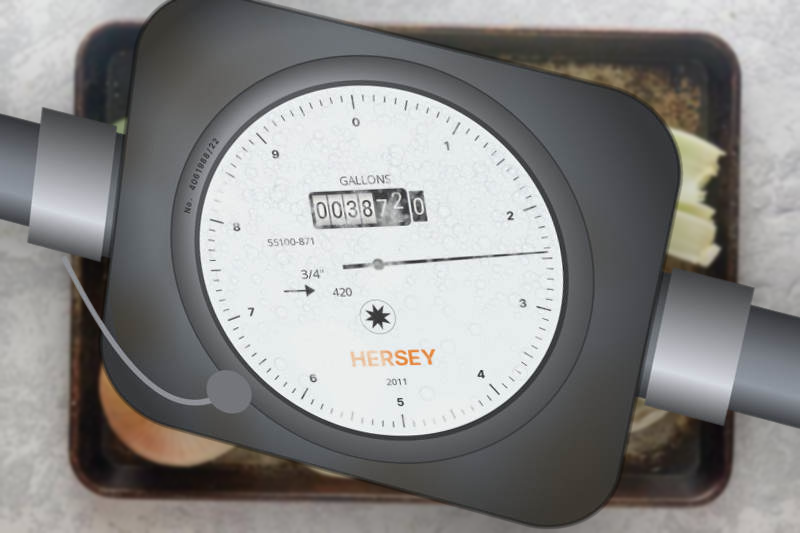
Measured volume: 38722.4 gal
